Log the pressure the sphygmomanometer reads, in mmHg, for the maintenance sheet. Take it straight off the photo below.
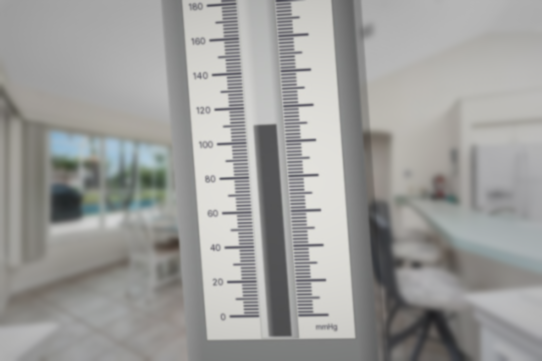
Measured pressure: 110 mmHg
